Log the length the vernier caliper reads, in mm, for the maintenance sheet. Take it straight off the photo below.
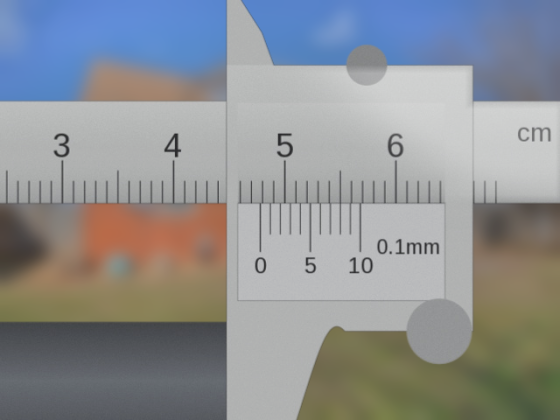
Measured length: 47.8 mm
